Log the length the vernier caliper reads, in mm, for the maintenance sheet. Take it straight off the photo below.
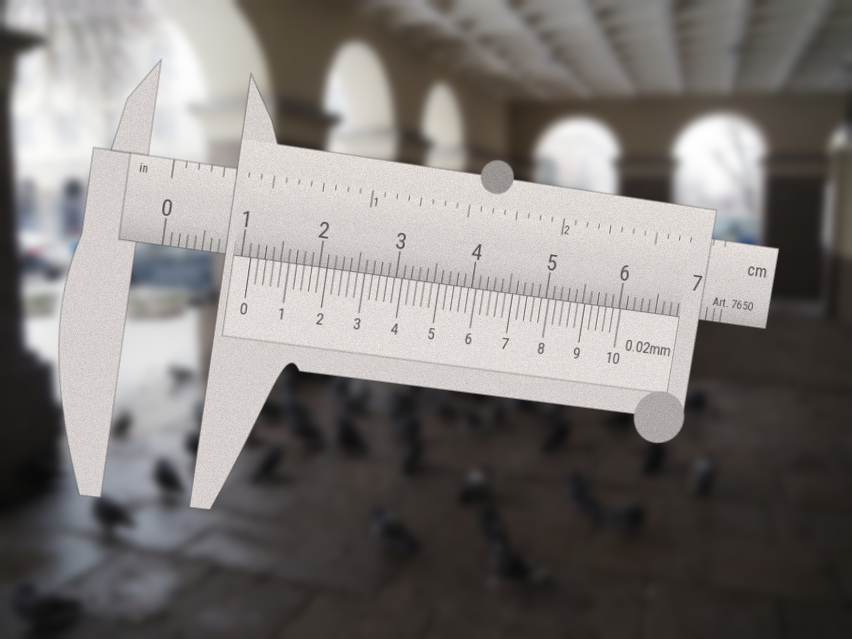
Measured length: 11.2 mm
